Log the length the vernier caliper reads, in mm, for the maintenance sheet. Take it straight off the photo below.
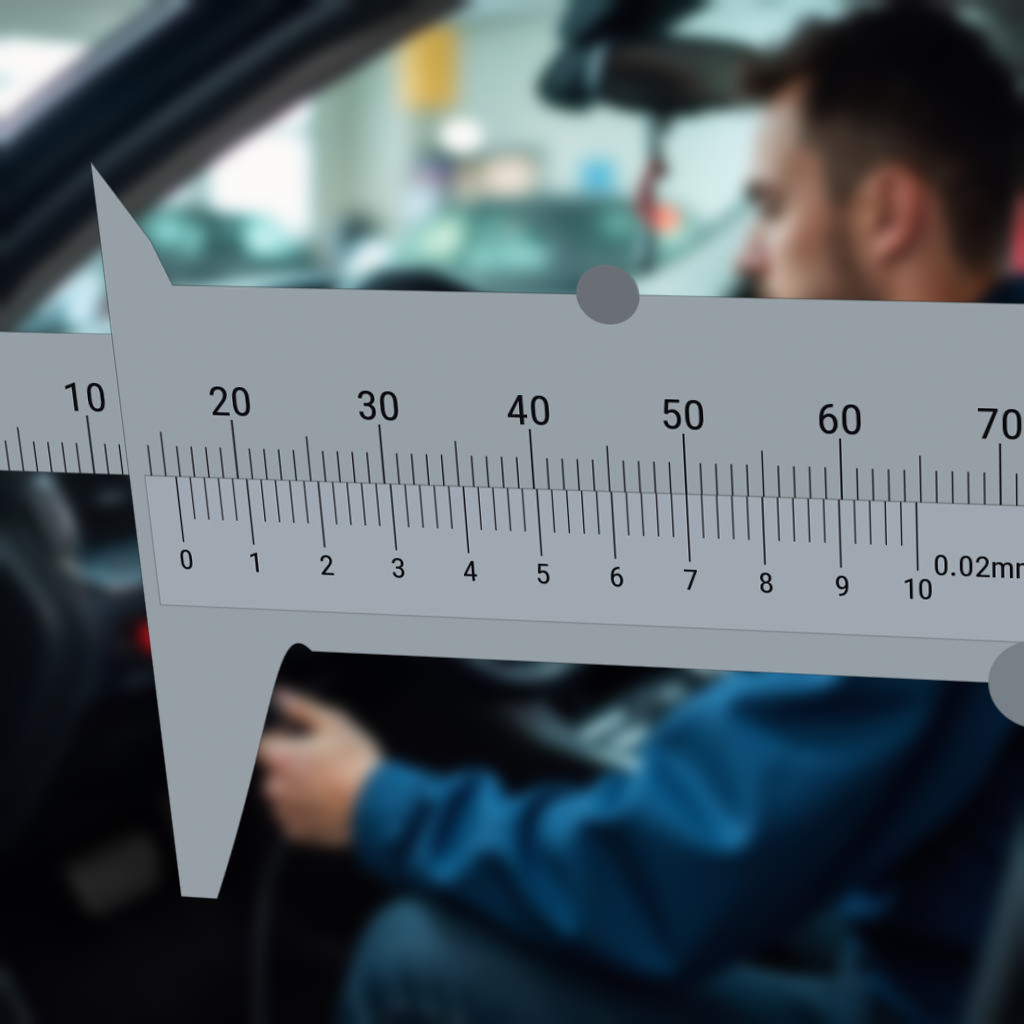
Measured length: 15.7 mm
